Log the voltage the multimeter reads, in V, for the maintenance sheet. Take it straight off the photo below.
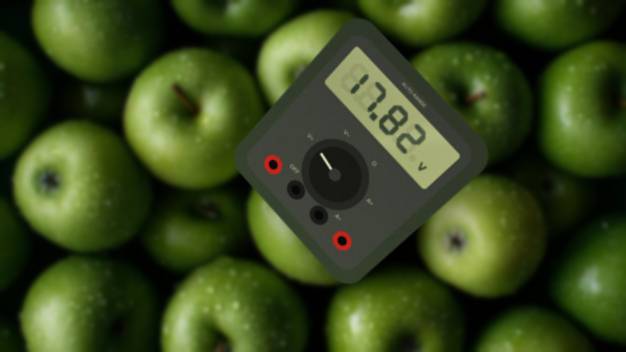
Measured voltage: 17.82 V
